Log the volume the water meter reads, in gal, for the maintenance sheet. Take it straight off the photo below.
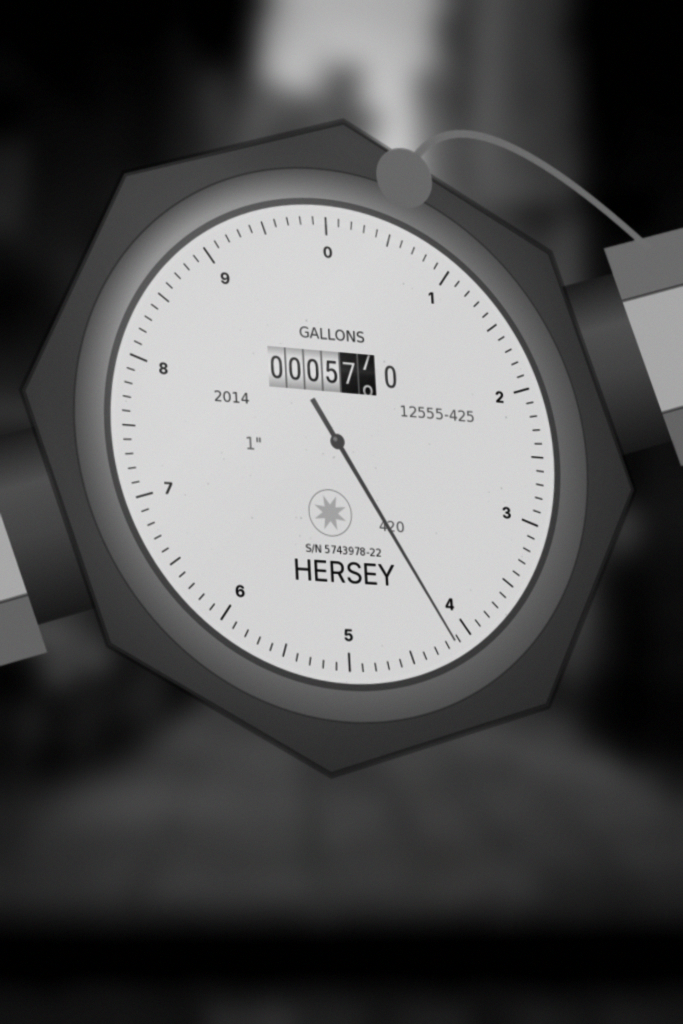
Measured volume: 5774.1 gal
